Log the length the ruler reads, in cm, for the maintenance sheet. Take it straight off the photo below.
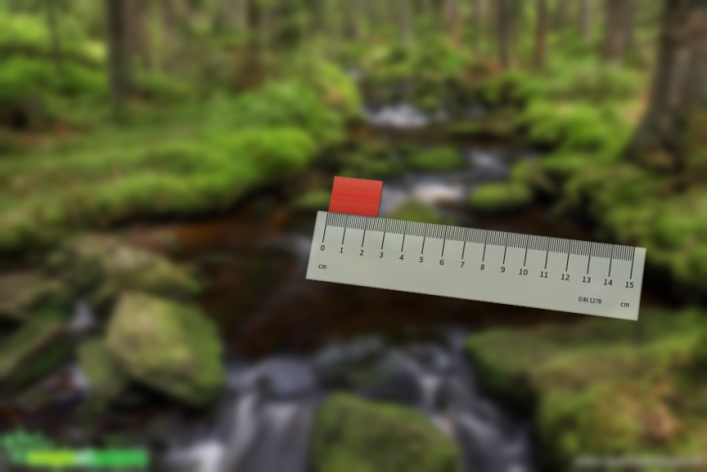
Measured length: 2.5 cm
